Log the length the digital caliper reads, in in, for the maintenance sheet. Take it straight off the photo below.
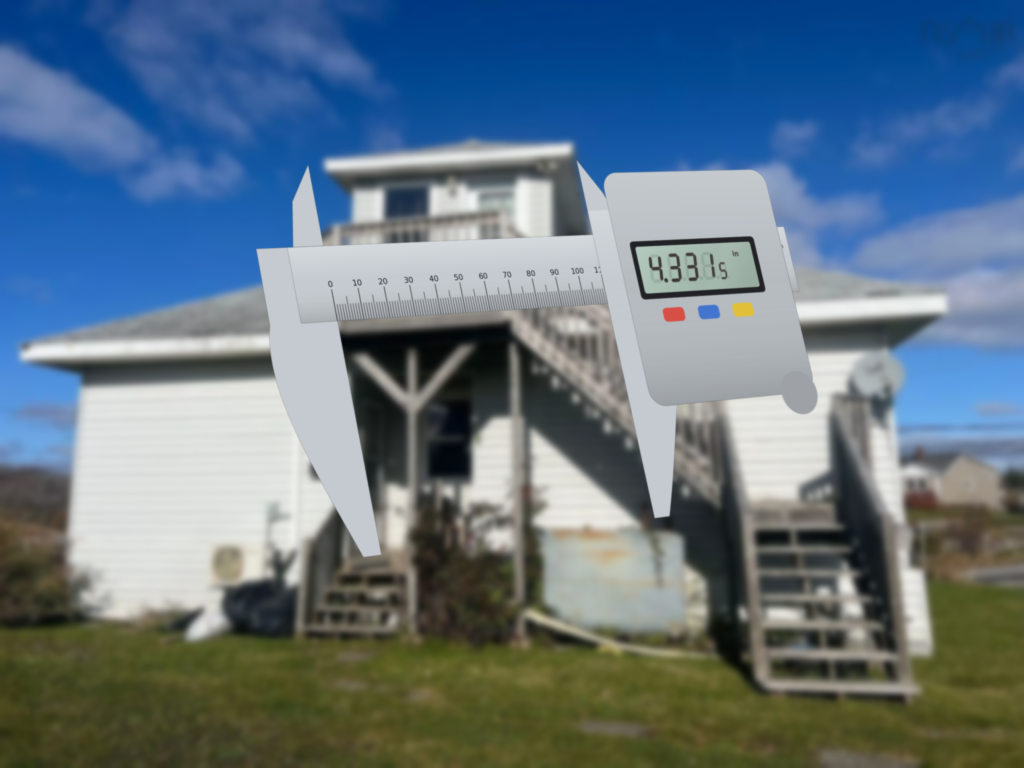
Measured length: 4.3315 in
